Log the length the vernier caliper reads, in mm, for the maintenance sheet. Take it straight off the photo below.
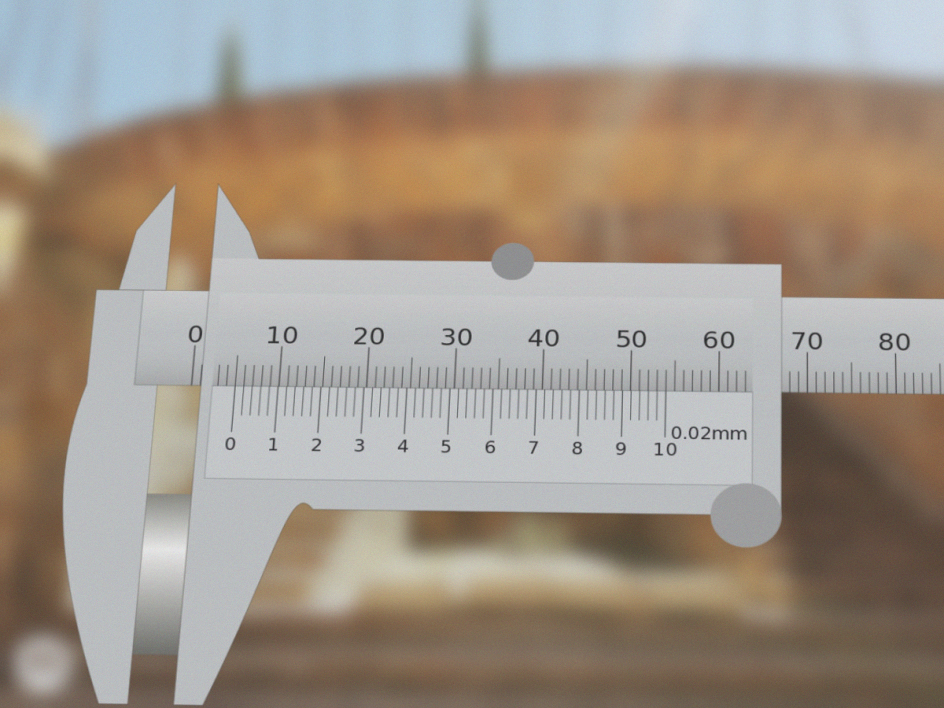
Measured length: 5.0 mm
